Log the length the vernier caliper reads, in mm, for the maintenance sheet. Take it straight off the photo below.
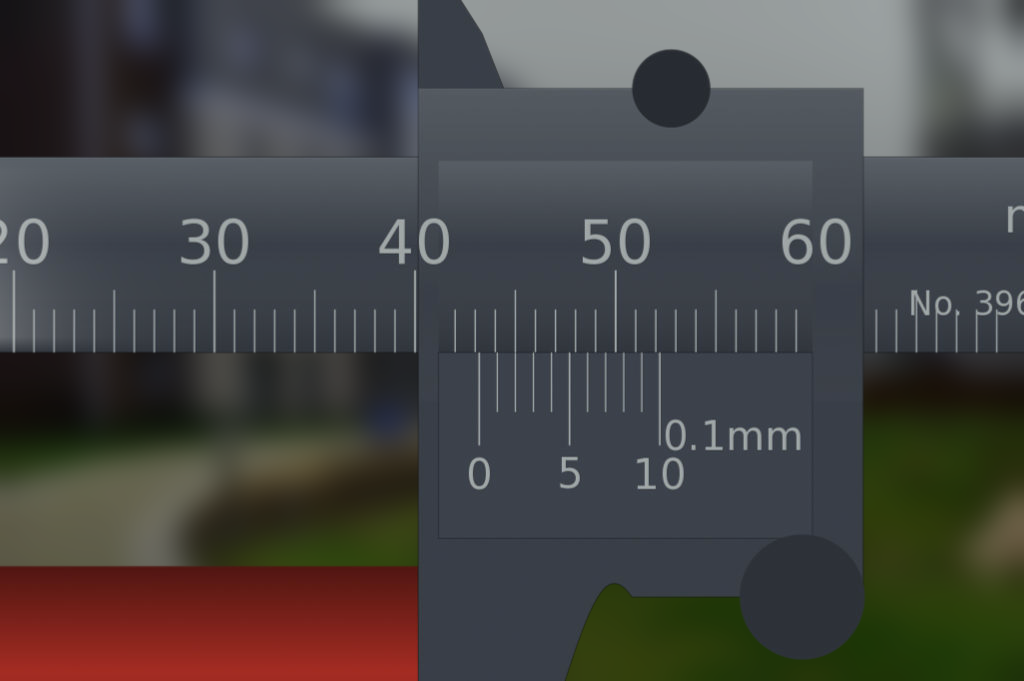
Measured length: 43.2 mm
